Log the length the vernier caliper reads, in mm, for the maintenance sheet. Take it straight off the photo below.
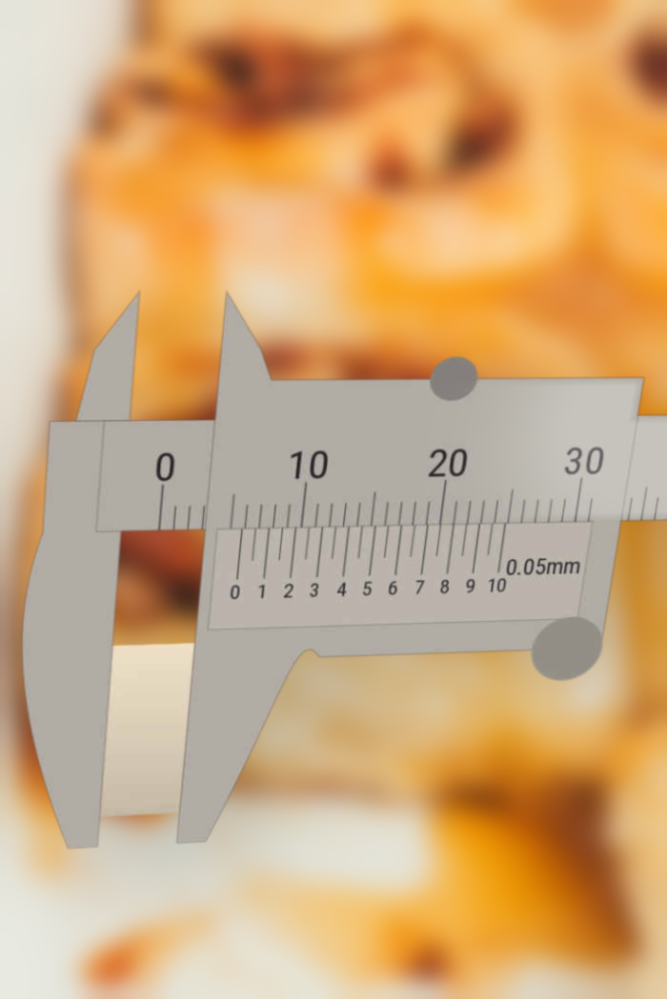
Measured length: 5.8 mm
